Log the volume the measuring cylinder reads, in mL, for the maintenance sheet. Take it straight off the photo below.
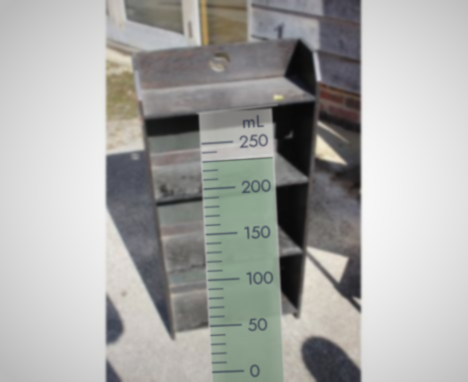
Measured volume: 230 mL
